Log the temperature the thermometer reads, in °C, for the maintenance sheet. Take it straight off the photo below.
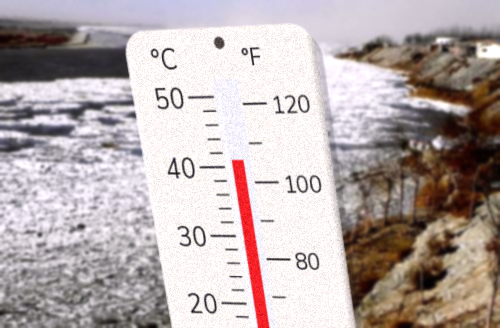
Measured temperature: 41 °C
